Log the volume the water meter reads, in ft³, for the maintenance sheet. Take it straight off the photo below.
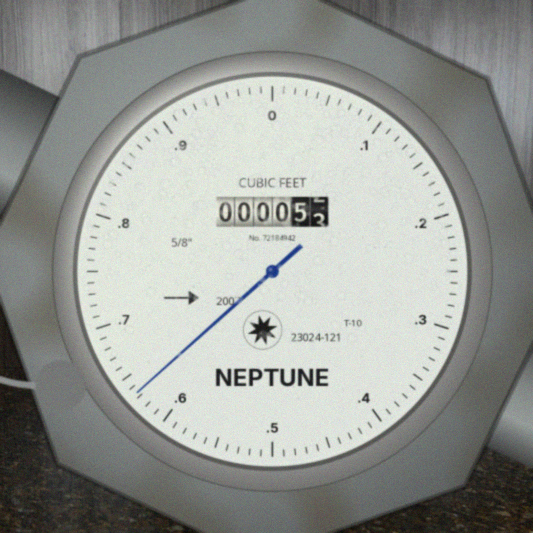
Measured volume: 52.63 ft³
